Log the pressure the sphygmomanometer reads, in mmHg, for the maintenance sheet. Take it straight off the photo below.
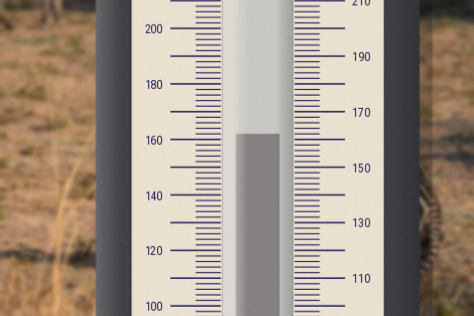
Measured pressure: 162 mmHg
